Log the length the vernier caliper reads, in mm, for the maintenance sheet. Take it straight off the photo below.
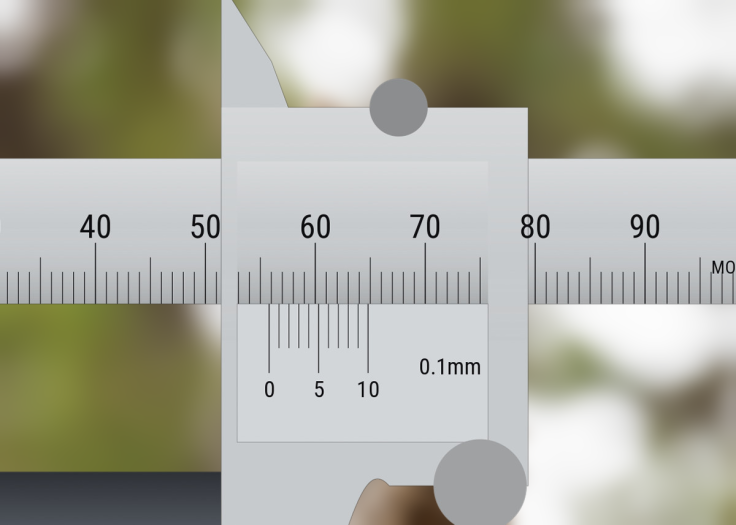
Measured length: 55.8 mm
